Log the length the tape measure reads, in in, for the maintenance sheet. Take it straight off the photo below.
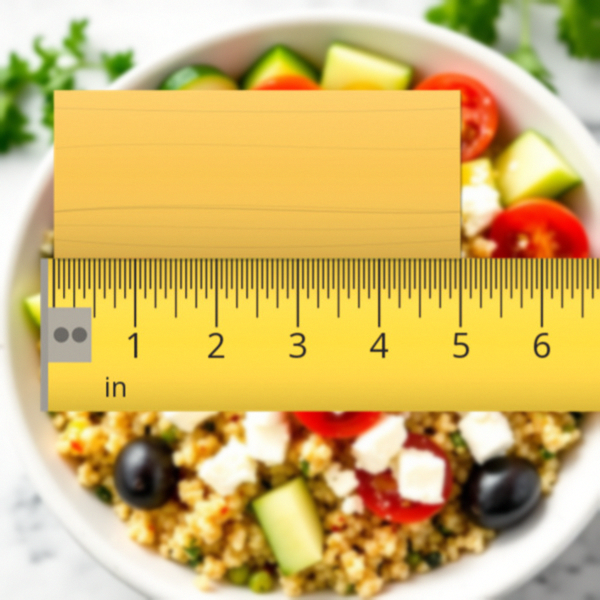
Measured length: 5 in
